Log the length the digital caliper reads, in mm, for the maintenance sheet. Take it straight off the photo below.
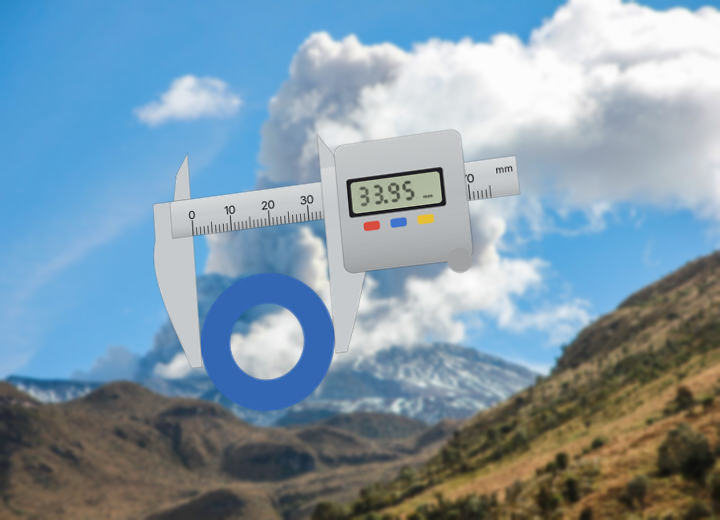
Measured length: 33.95 mm
